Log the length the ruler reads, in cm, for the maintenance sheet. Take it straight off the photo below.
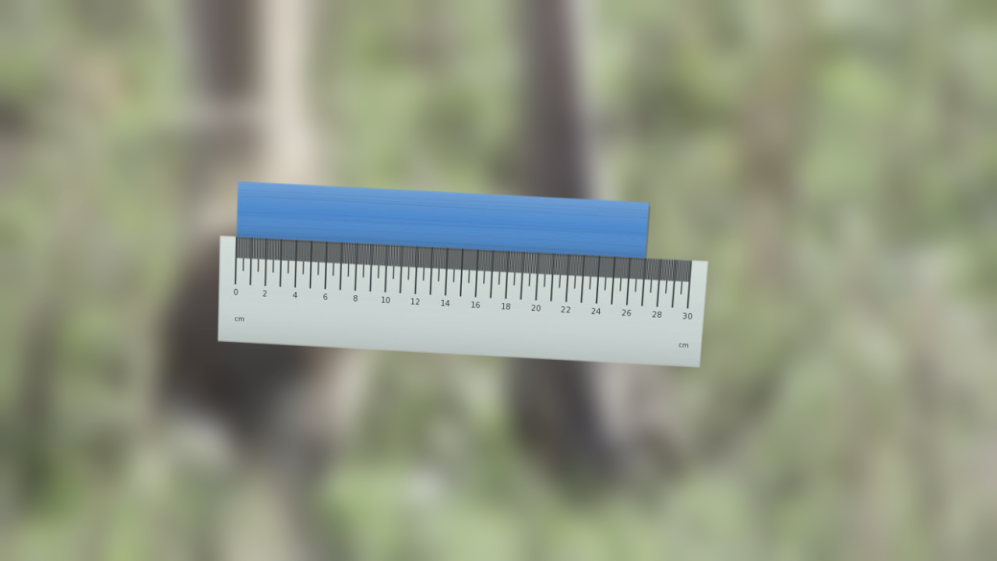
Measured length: 27 cm
